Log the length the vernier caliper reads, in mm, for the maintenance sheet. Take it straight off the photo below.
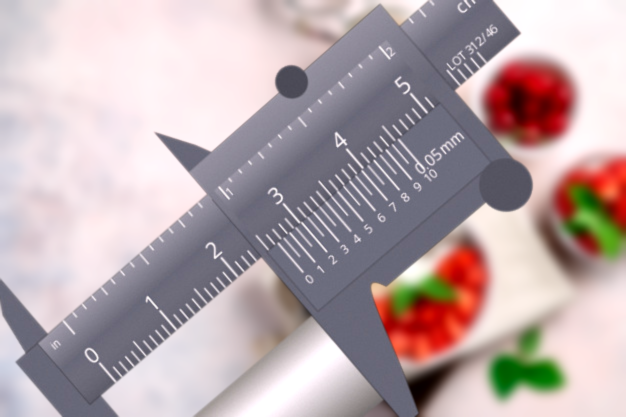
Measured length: 26.4 mm
